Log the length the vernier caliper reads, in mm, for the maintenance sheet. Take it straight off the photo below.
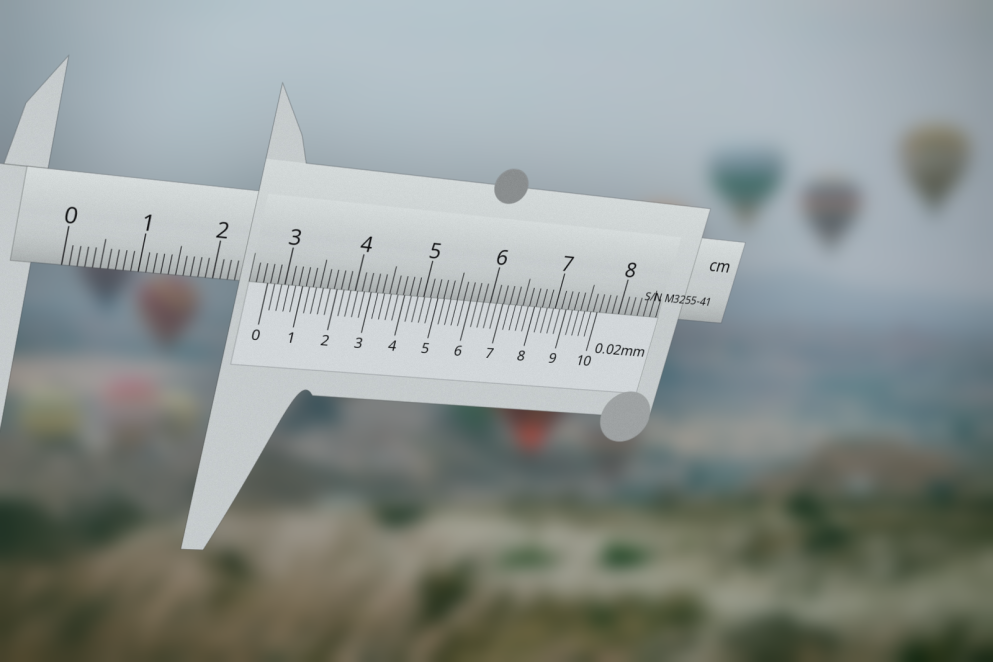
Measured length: 27.6 mm
